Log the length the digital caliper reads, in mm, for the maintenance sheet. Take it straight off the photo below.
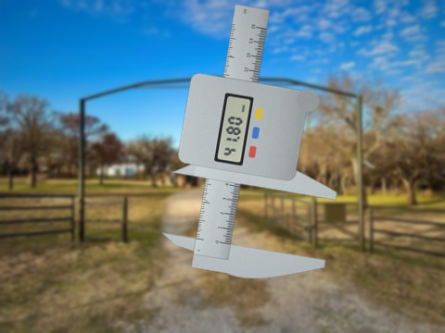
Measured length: 41.80 mm
